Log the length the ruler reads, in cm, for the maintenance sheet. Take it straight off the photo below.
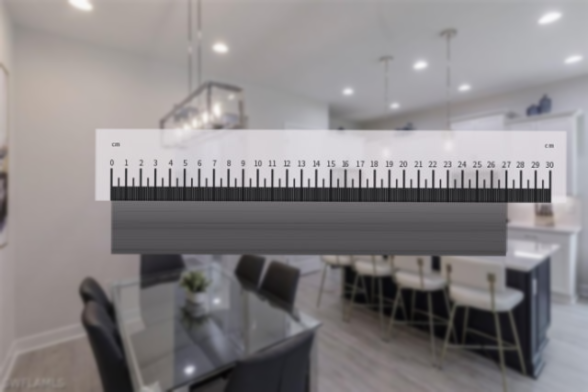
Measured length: 27 cm
